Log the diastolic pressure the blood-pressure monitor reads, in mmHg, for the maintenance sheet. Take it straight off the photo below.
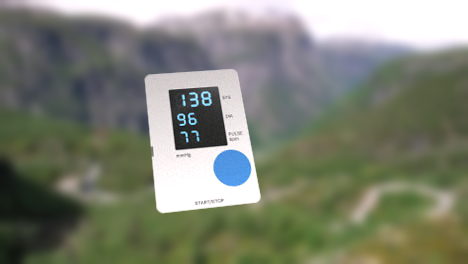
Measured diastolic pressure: 96 mmHg
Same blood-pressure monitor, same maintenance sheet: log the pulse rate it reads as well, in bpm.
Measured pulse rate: 77 bpm
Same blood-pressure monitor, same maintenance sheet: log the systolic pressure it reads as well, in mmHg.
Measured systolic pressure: 138 mmHg
